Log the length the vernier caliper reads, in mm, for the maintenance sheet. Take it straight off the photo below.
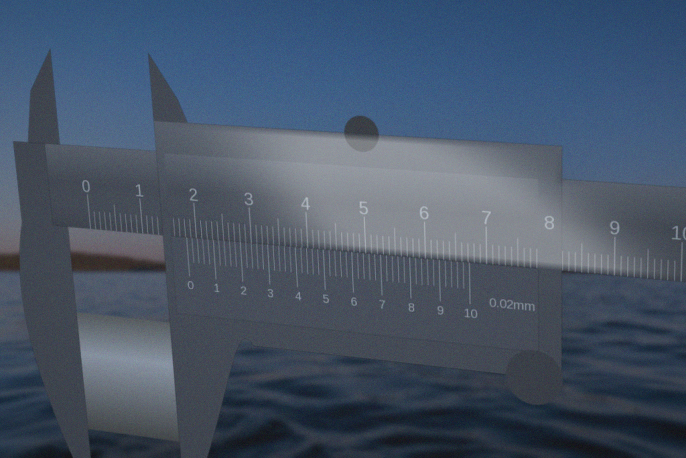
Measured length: 18.2 mm
